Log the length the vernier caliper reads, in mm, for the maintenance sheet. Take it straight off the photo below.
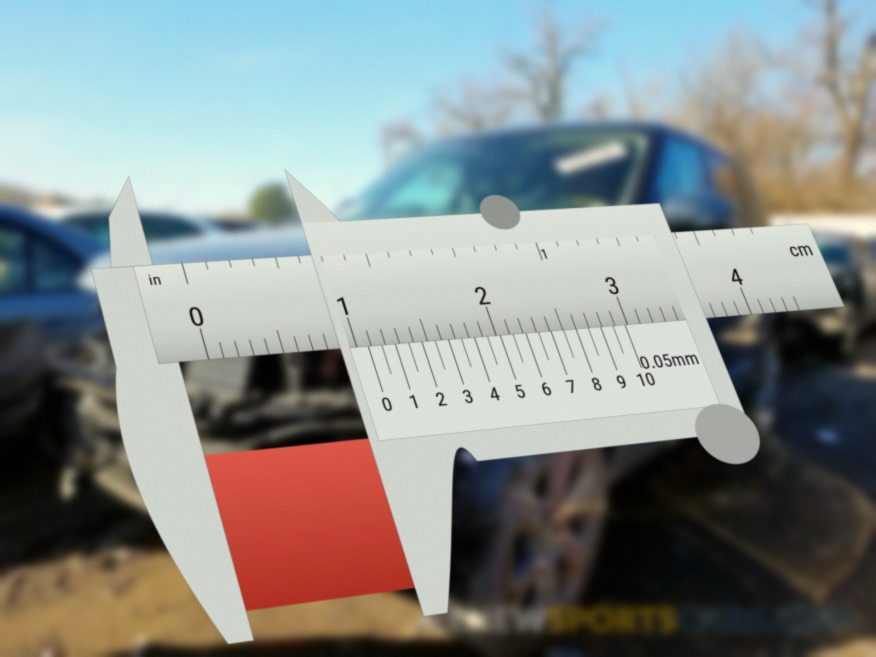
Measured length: 10.8 mm
